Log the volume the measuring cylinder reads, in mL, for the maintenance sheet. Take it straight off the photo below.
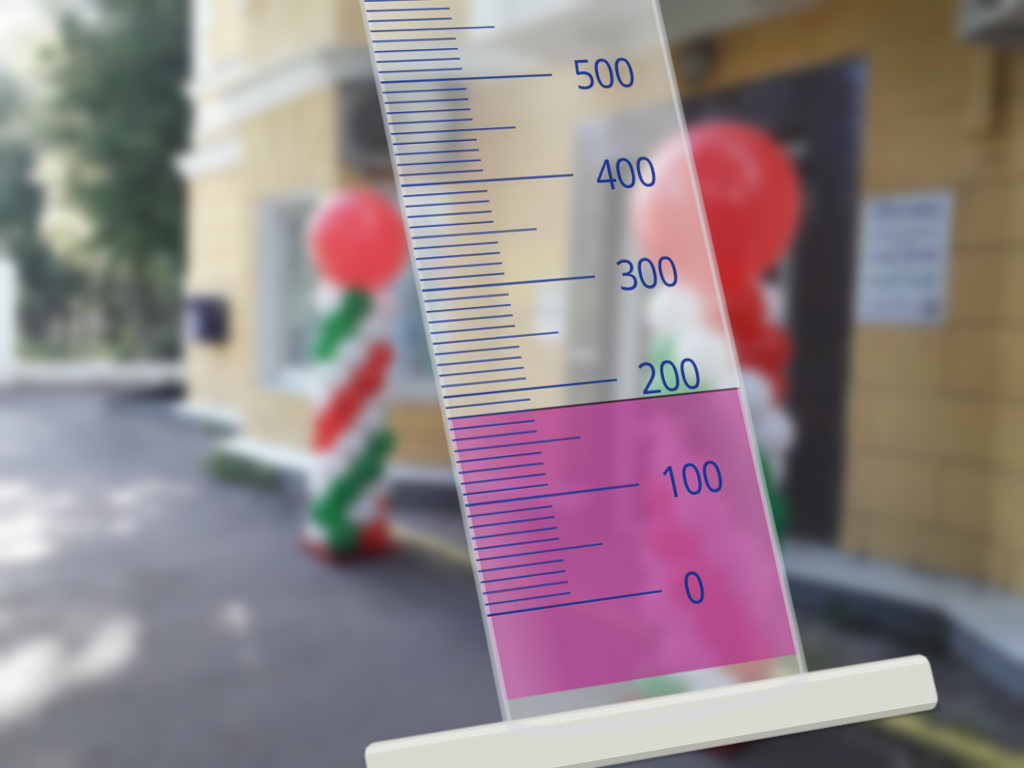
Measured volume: 180 mL
